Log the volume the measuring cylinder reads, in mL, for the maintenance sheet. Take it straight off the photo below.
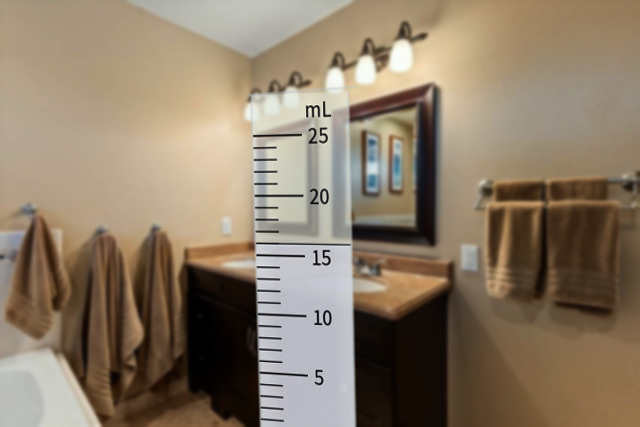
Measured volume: 16 mL
